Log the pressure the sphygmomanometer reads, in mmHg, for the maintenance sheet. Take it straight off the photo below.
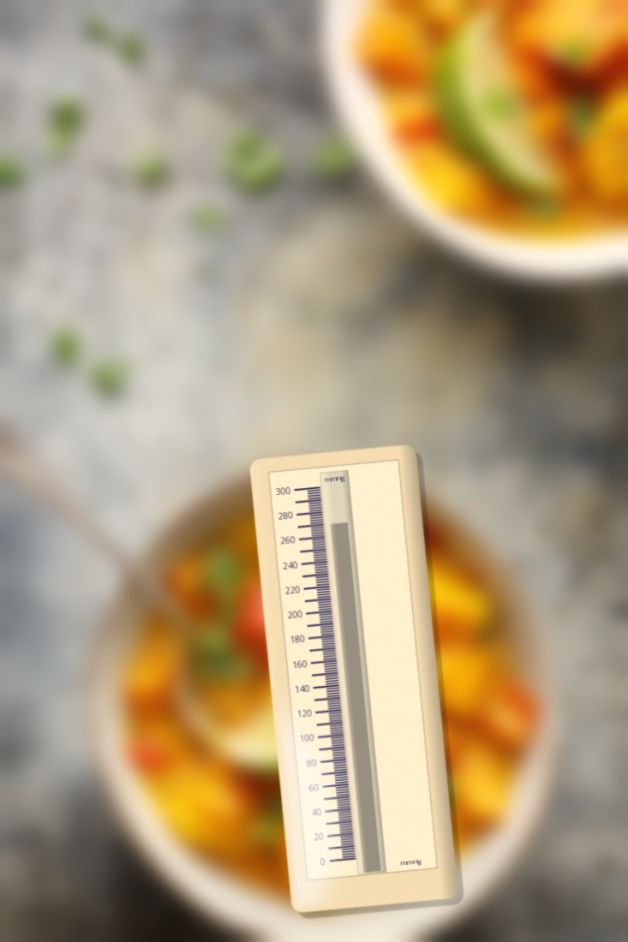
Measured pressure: 270 mmHg
